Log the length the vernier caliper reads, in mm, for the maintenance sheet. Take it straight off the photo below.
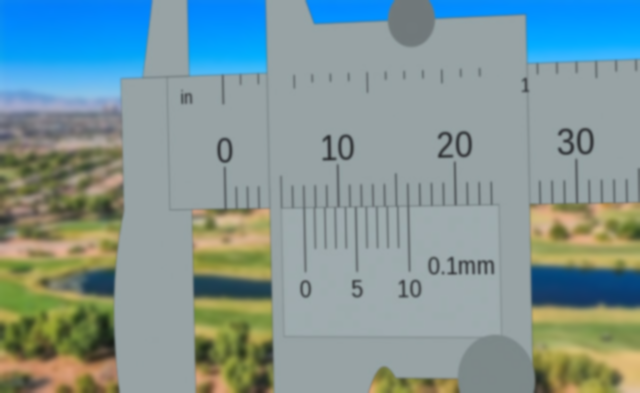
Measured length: 7.0 mm
